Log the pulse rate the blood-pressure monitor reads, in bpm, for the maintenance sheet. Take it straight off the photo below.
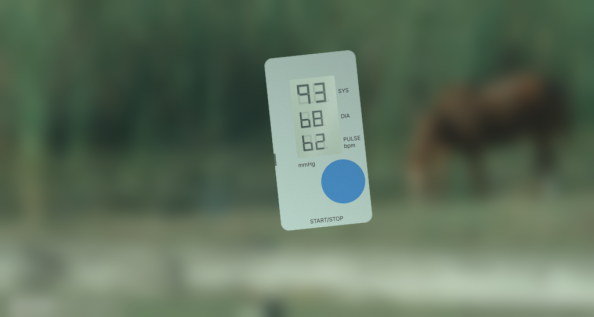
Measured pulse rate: 62 bpm
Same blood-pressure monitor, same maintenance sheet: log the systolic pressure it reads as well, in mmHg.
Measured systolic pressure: 93 mmHg
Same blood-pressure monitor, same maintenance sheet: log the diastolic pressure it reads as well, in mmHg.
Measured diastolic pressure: 68 mmHg
